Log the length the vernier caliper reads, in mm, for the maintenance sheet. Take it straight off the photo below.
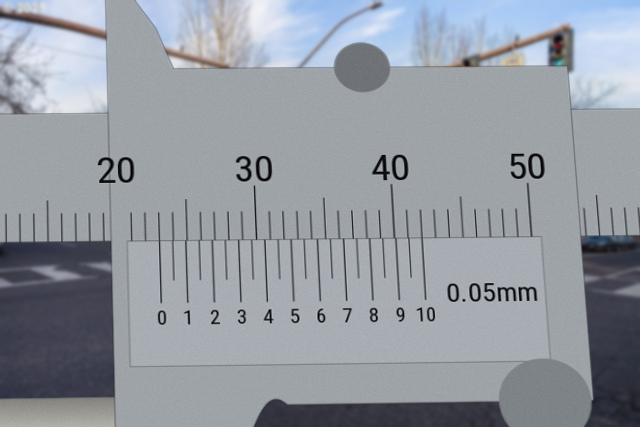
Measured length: 23.0 mm
